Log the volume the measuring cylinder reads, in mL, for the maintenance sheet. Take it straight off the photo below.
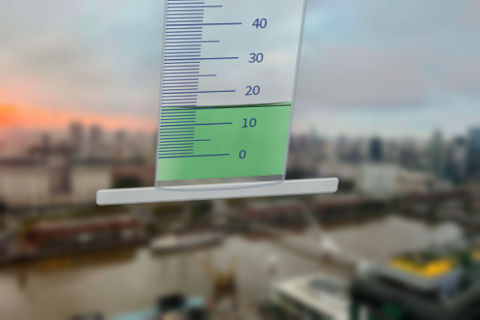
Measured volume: 15 mL
